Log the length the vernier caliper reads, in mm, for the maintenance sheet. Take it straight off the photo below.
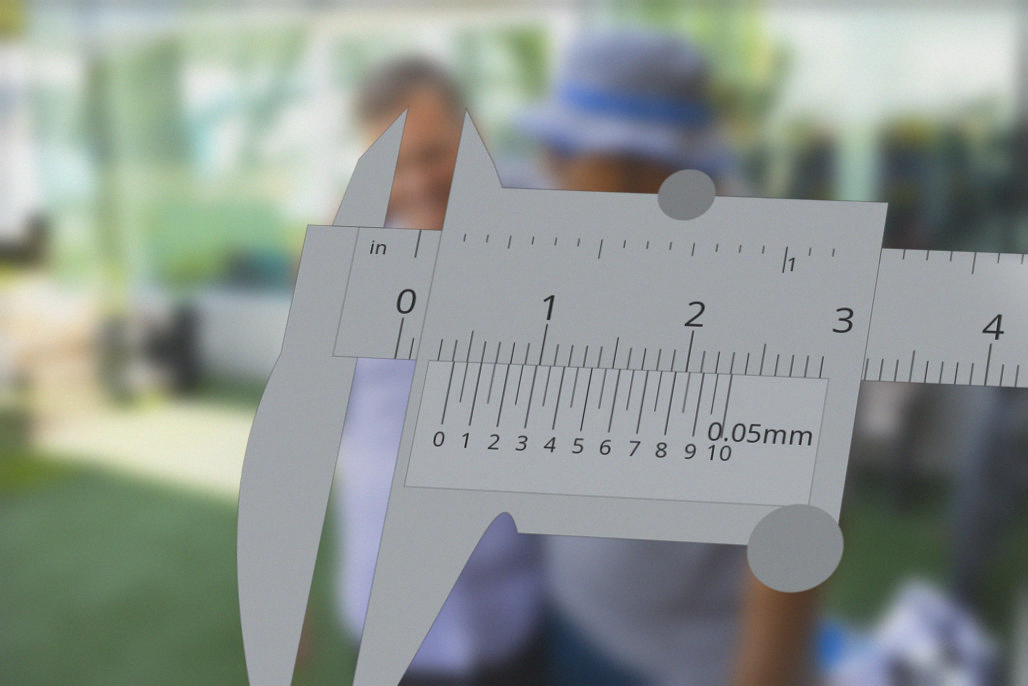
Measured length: 4.1 mm
